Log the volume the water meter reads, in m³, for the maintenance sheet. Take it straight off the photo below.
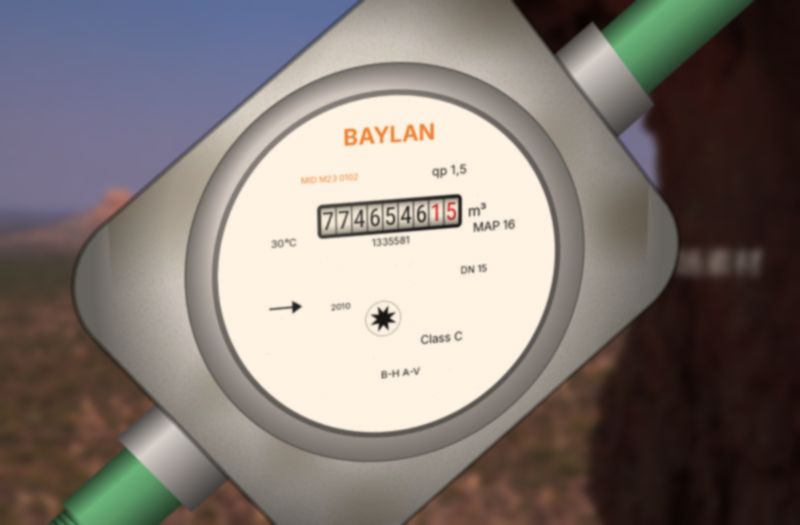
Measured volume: 7746546.15 m³
